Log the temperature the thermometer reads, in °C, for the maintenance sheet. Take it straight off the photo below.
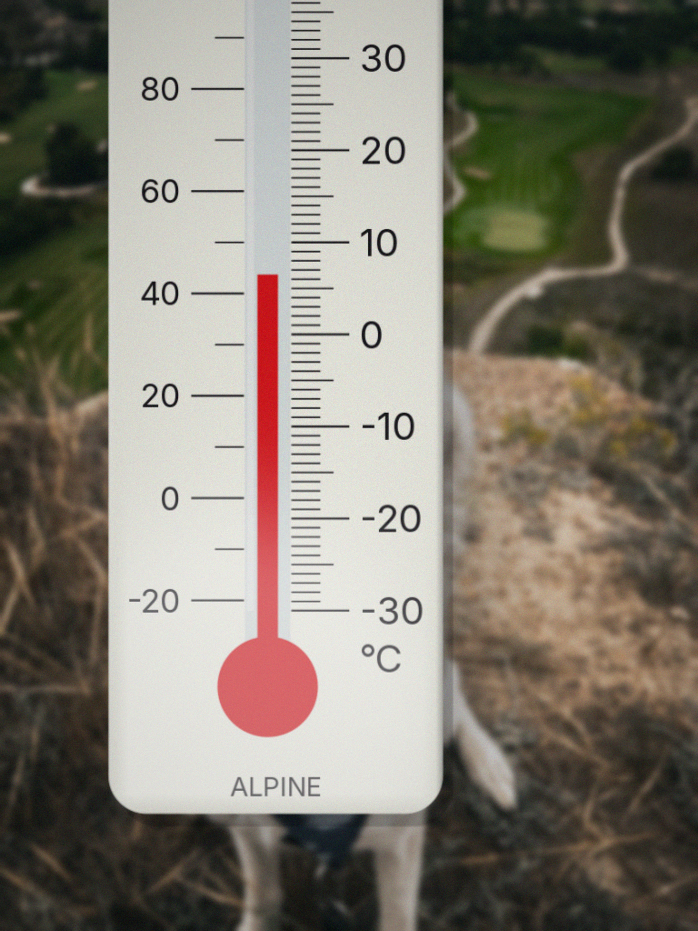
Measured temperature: 6.5 °C
